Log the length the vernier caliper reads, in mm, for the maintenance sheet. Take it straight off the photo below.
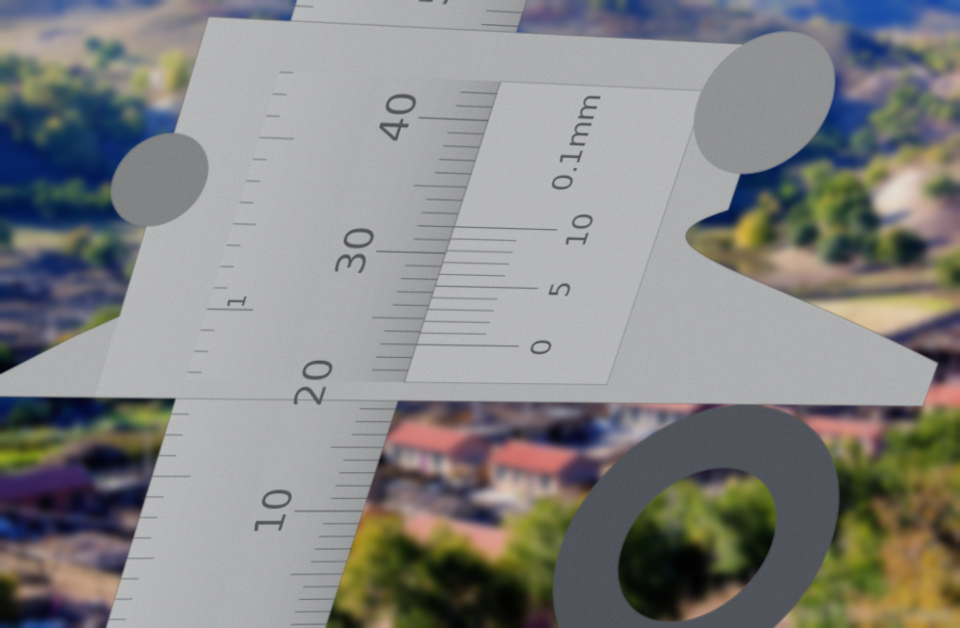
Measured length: 23.0 mm
